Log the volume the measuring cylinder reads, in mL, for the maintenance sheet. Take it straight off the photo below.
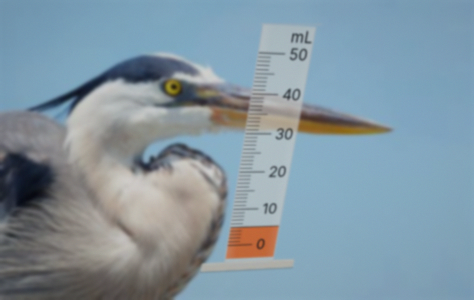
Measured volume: 5 mL
